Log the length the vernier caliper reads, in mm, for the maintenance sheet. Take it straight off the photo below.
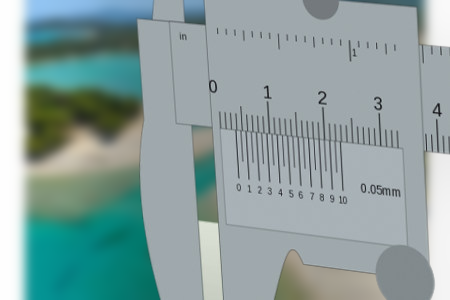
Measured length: 3.8 mm
